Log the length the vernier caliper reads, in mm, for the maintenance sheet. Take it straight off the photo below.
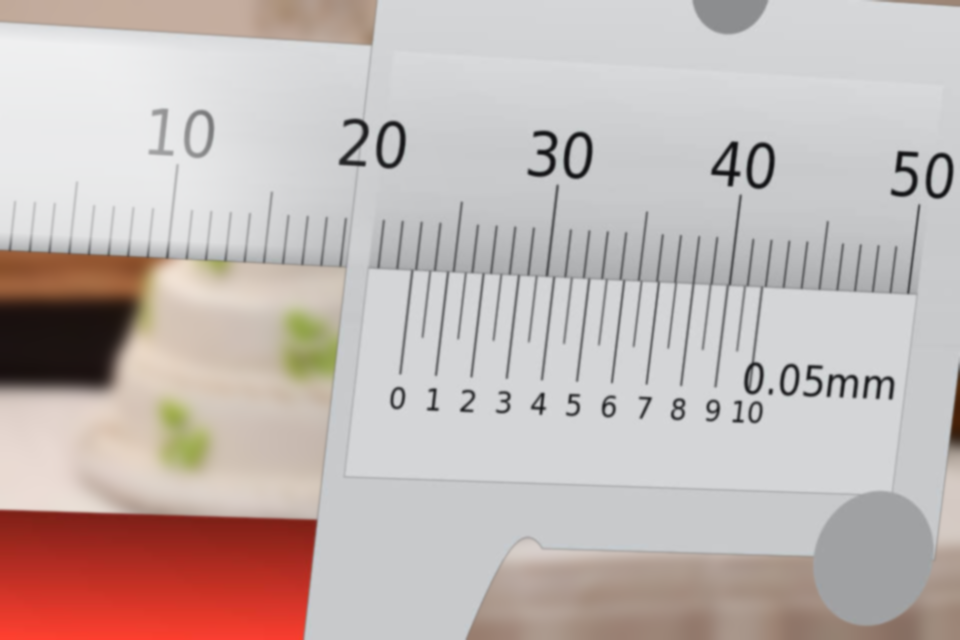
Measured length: 22.8 mm
